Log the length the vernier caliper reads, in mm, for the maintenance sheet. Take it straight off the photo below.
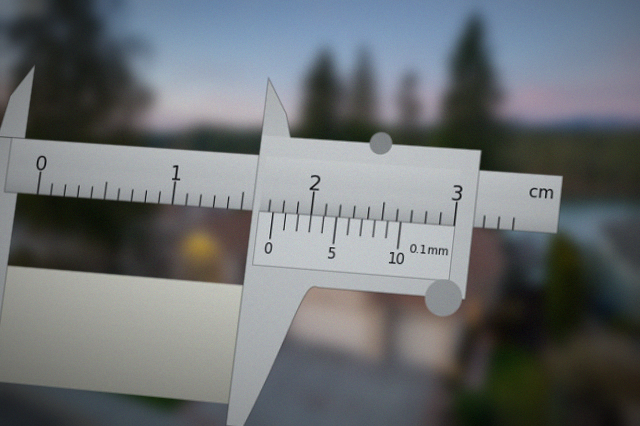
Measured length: 17.3 mm
